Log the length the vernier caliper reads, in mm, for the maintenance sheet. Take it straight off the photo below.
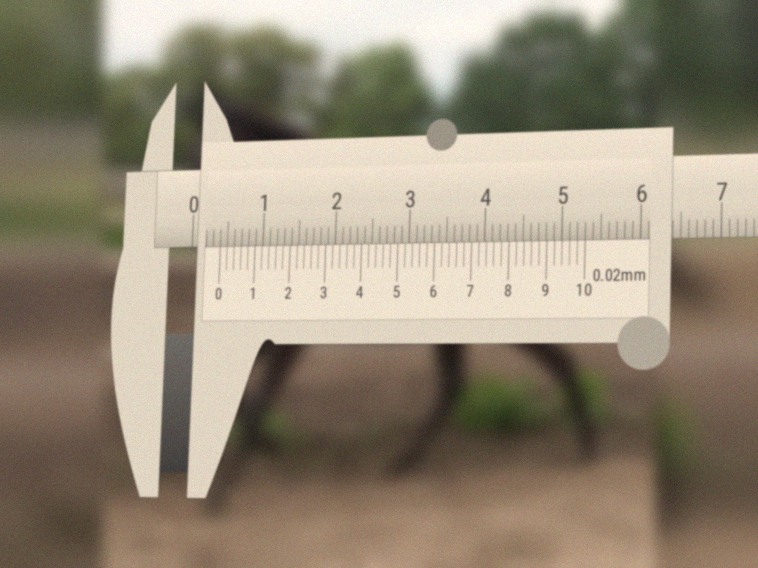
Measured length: 4.0 mm
